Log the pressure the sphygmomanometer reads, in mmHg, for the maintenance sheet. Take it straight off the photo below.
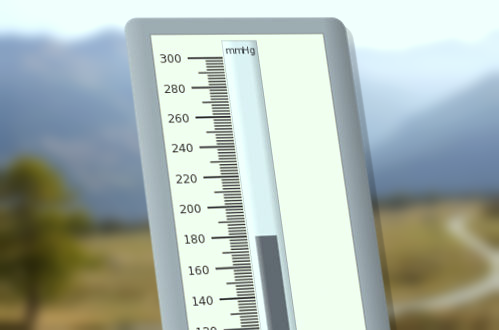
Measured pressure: 180 mmHg
